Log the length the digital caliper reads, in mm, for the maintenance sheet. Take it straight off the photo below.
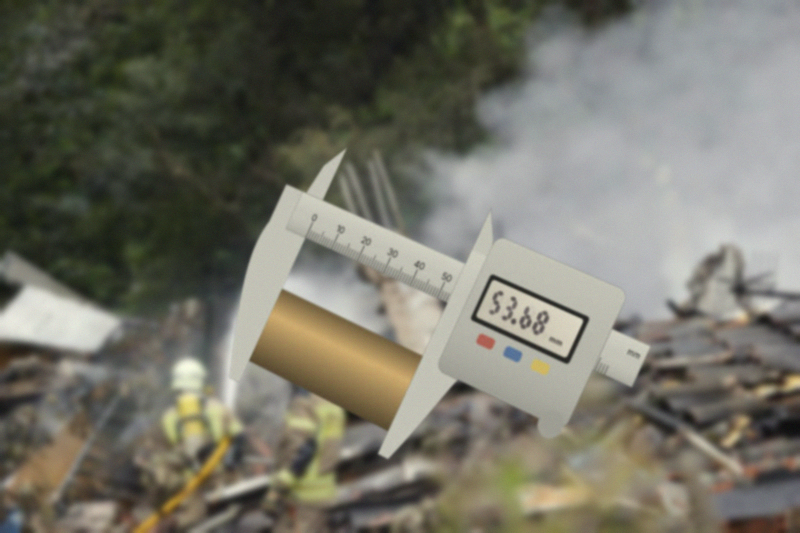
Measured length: 53.68 mm
